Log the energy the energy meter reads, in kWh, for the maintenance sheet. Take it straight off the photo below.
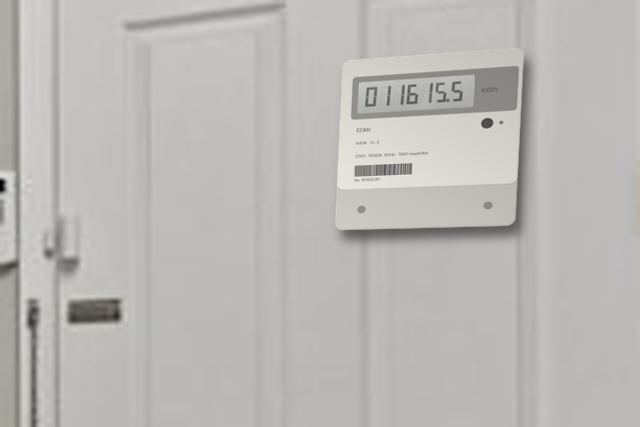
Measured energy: 11615.5 kWh
